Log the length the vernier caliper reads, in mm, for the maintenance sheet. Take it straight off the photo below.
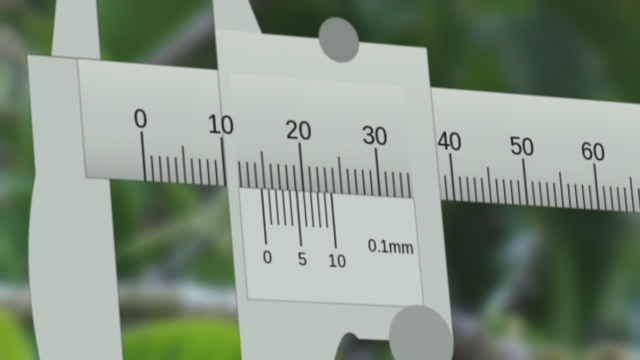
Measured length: 14.6 mm
